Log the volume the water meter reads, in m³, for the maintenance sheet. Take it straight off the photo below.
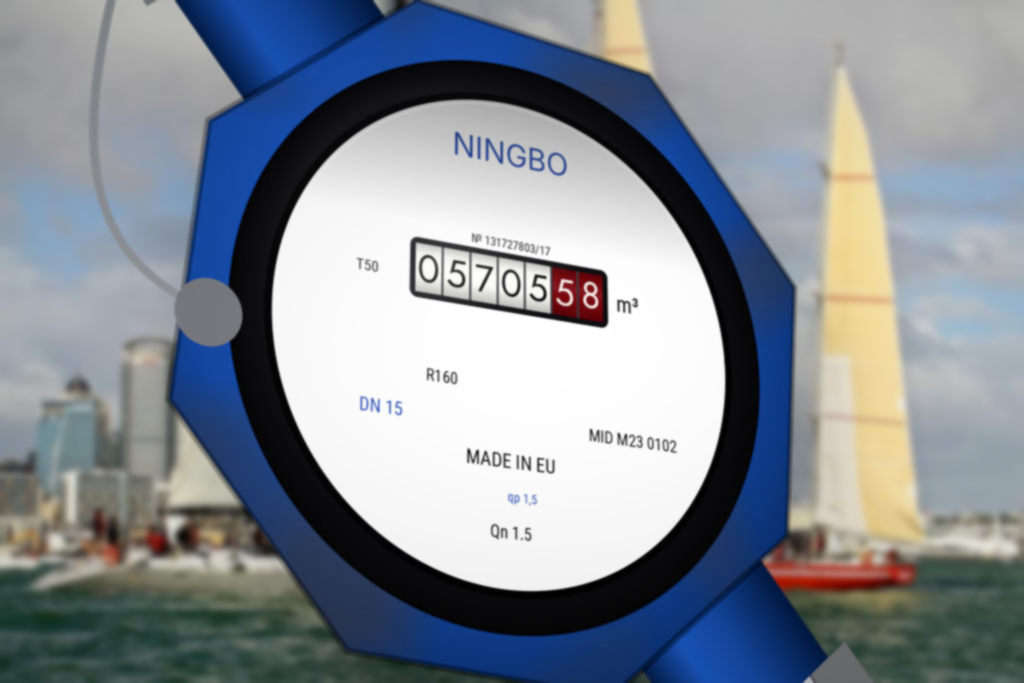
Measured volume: 5705.58 m³
